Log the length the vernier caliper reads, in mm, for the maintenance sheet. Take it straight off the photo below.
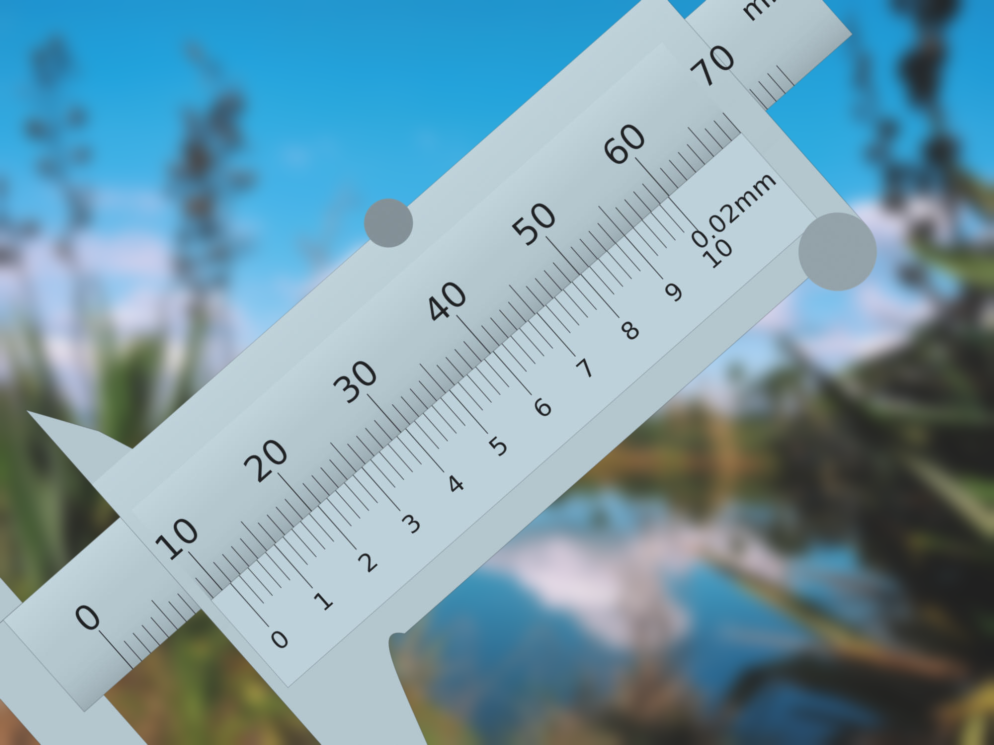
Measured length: 10.9 mm
